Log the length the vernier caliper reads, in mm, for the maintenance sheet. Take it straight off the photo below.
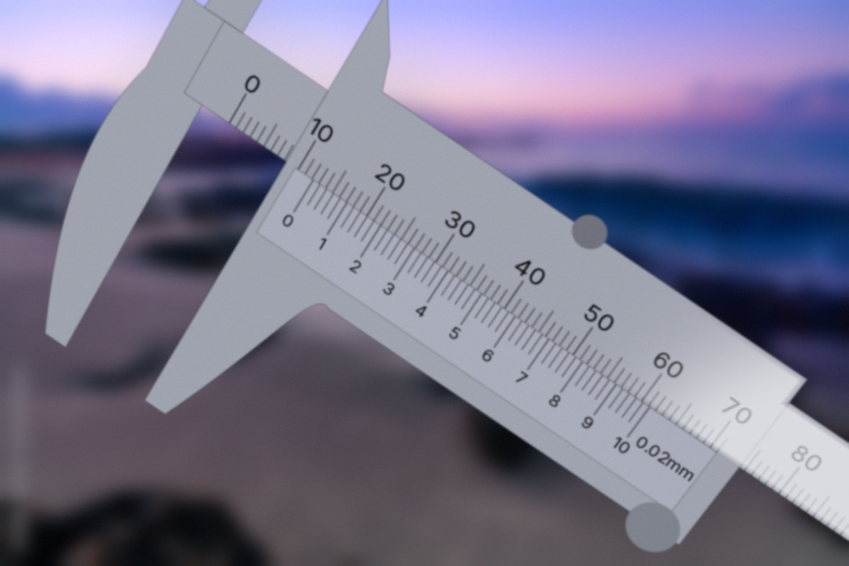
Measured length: 12.2 mm
